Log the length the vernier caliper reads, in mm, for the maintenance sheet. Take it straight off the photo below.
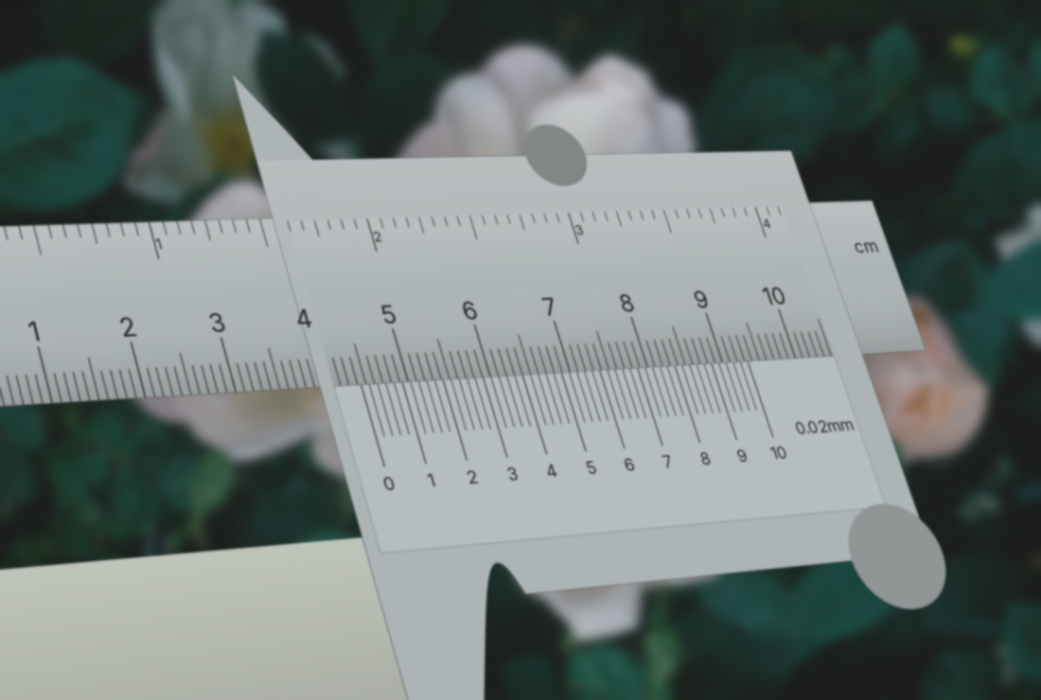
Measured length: 44.4 mm
